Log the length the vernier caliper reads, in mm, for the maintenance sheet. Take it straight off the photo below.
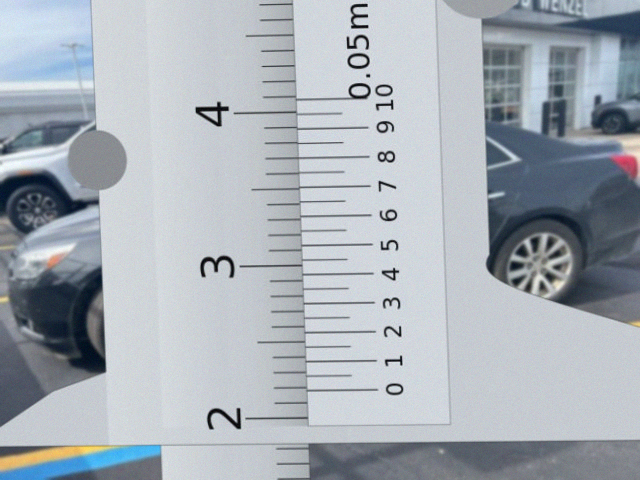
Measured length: 21.8 mm
